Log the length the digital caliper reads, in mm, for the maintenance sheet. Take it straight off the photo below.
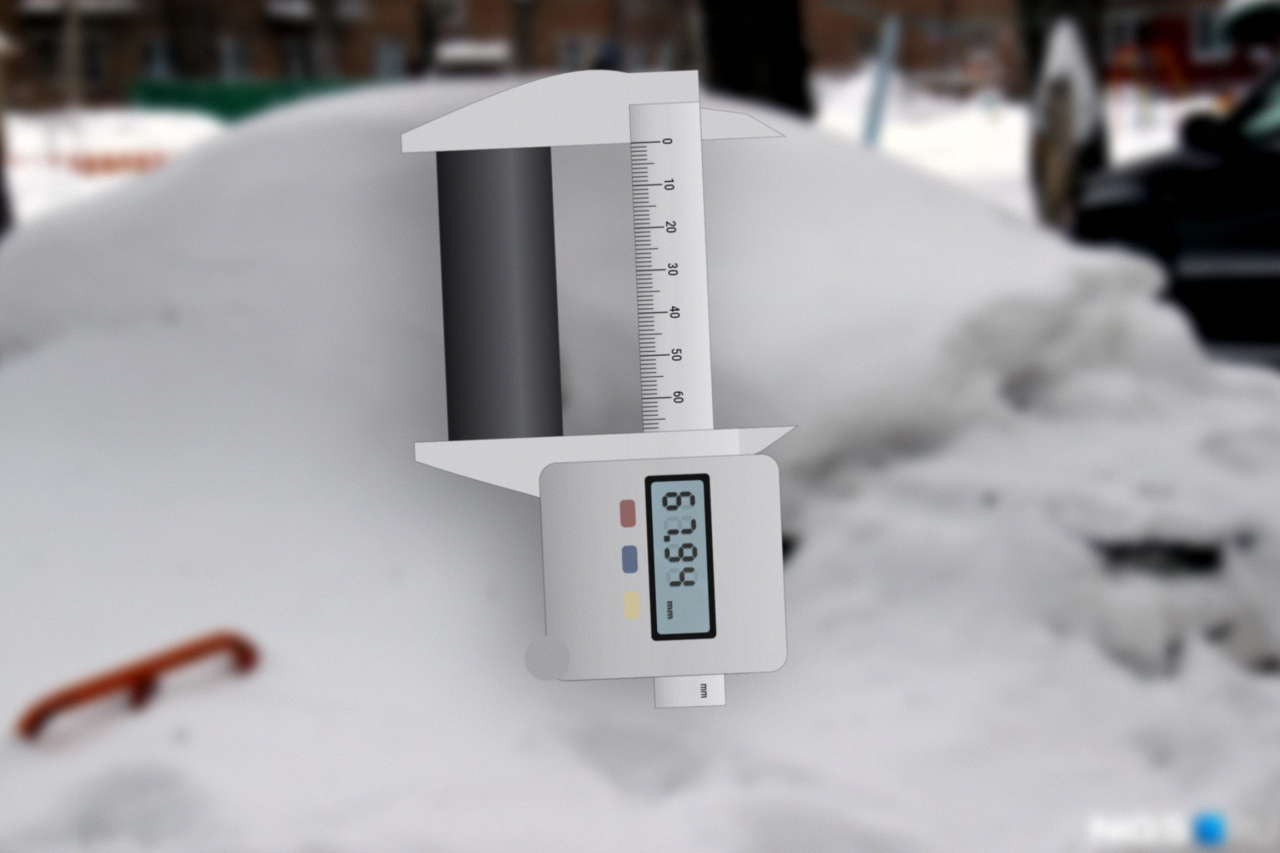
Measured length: 67.94 mm
